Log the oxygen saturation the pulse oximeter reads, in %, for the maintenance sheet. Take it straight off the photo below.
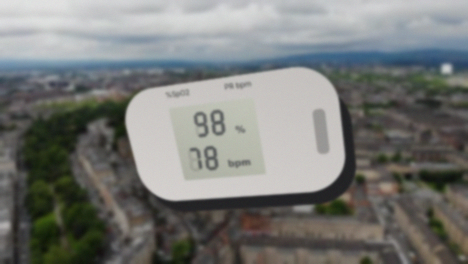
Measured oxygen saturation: 98 %
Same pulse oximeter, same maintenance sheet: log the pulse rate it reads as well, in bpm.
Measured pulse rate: 78 bpm
